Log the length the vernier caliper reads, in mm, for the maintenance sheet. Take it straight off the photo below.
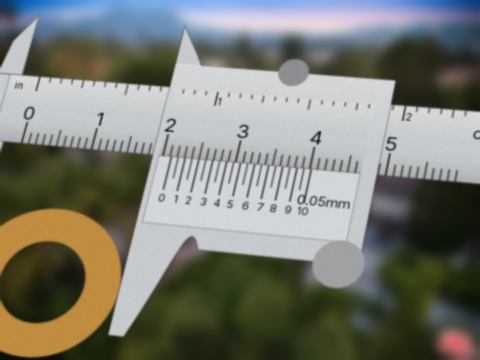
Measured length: 21.2 mm
